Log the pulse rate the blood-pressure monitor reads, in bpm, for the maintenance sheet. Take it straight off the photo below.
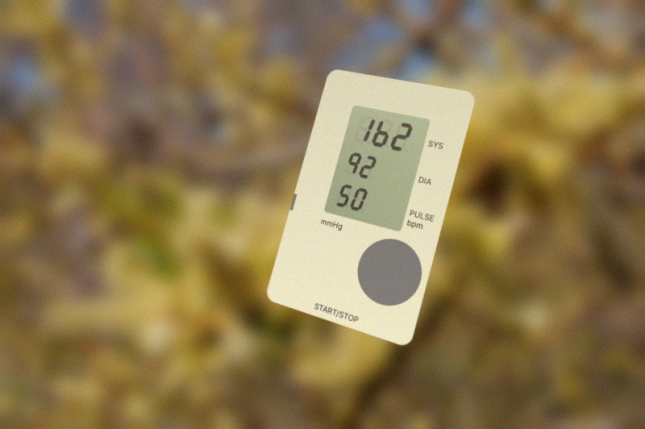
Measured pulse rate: 50 bpm
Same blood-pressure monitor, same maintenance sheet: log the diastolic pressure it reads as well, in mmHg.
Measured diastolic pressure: 92 mmHg
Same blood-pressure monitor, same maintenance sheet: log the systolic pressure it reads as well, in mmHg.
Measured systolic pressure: 162 mmHg
